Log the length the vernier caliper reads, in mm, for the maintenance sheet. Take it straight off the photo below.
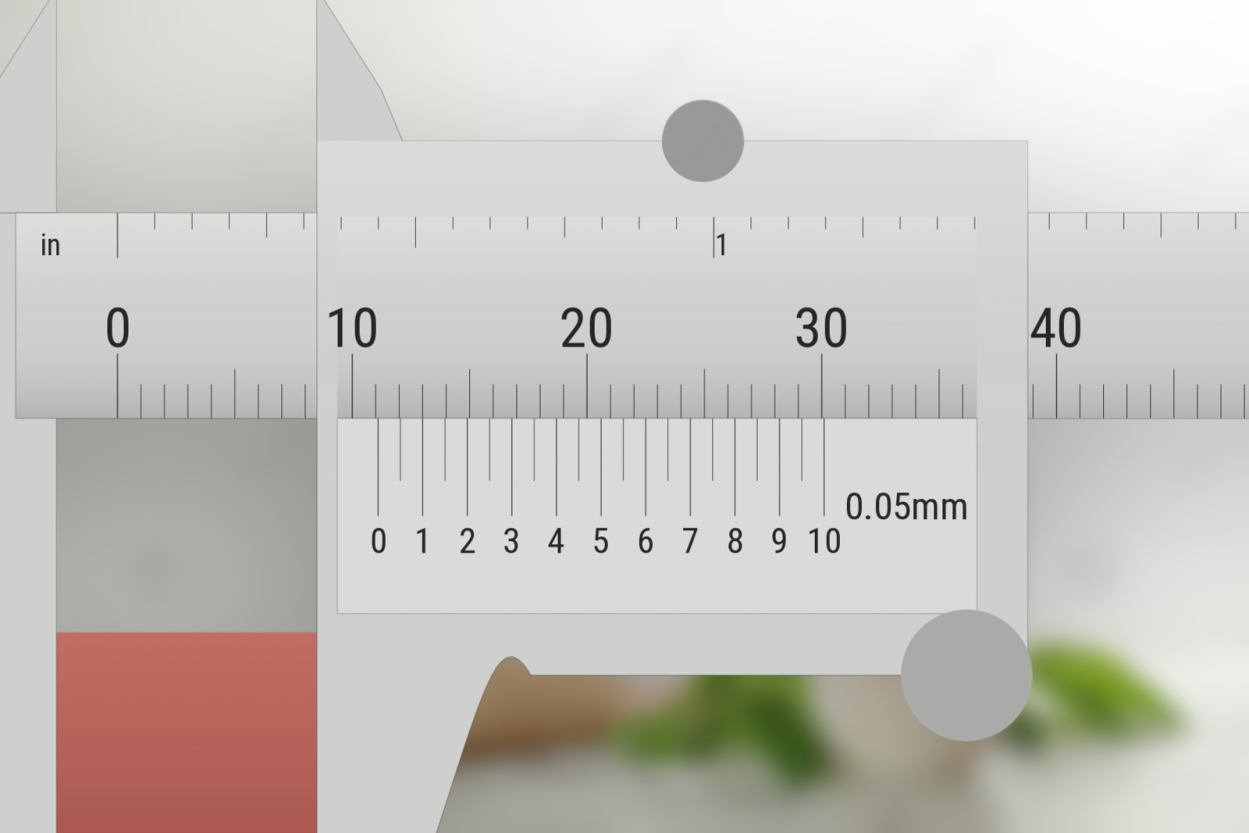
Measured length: 11.10 mm
